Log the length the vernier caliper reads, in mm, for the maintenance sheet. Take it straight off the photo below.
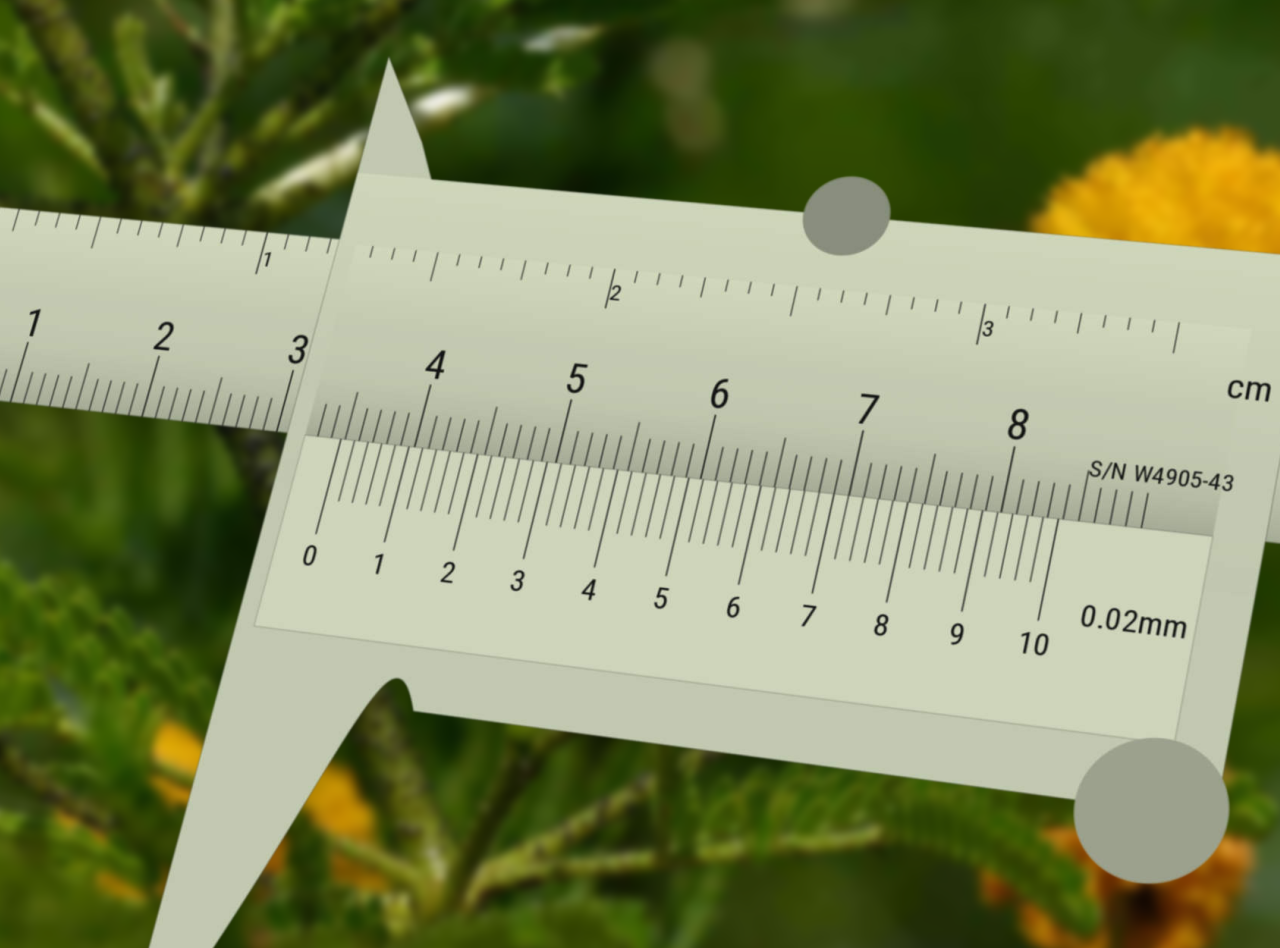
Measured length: 34.7 mm
